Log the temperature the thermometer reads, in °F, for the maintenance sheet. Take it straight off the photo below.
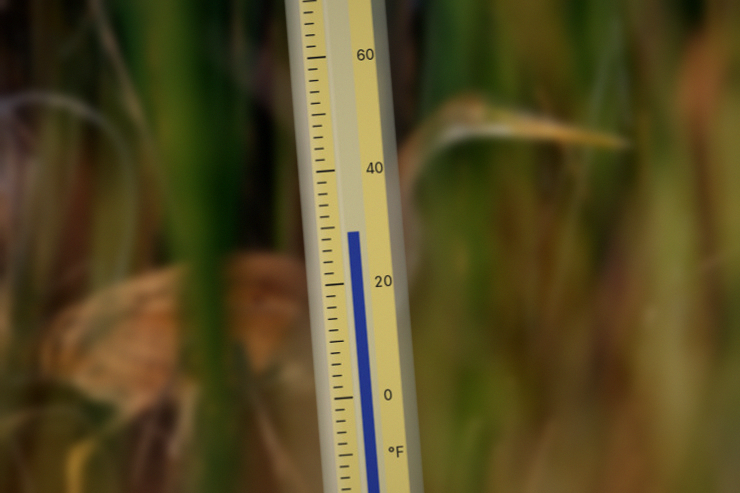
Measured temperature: 29 °F
